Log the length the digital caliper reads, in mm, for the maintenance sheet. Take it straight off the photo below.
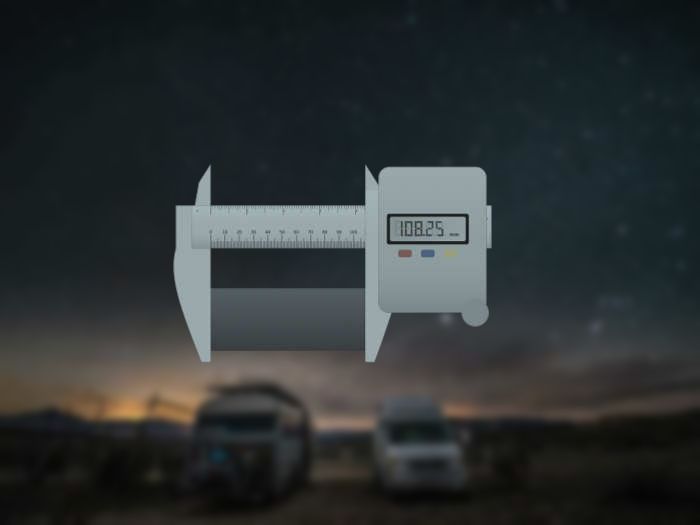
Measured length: 108.25 mm
